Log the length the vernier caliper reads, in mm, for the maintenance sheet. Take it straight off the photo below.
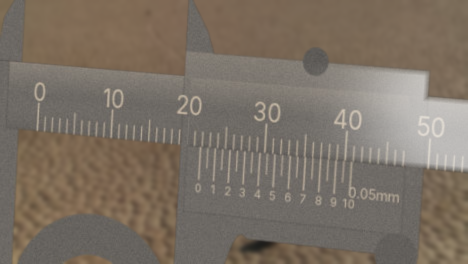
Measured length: 21.8 mm
